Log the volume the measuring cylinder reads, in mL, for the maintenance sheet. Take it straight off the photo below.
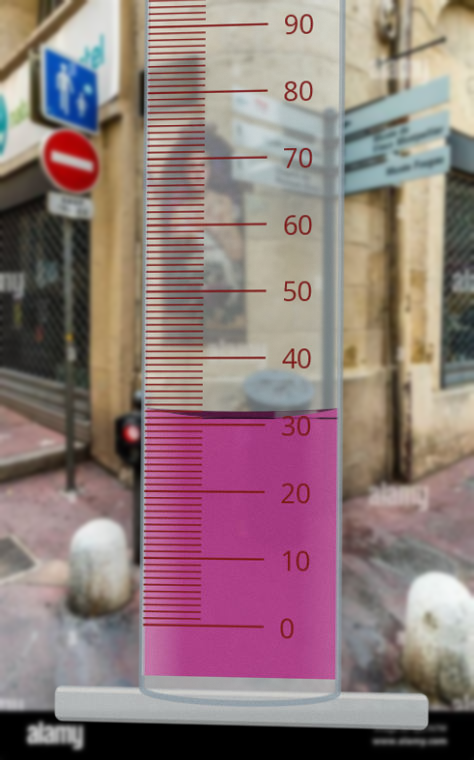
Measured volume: 31 mL
